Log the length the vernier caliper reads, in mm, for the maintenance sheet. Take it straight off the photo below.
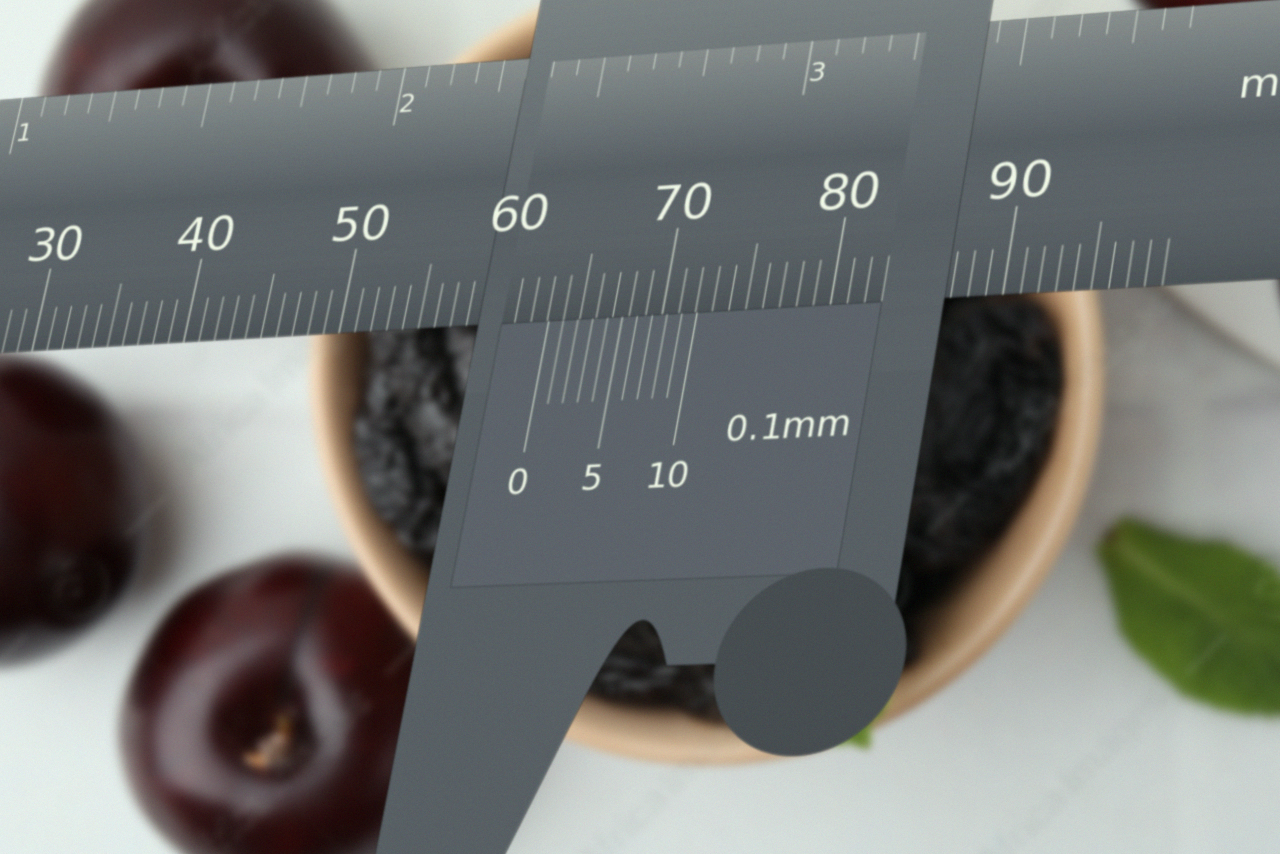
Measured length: 63.1 mm
